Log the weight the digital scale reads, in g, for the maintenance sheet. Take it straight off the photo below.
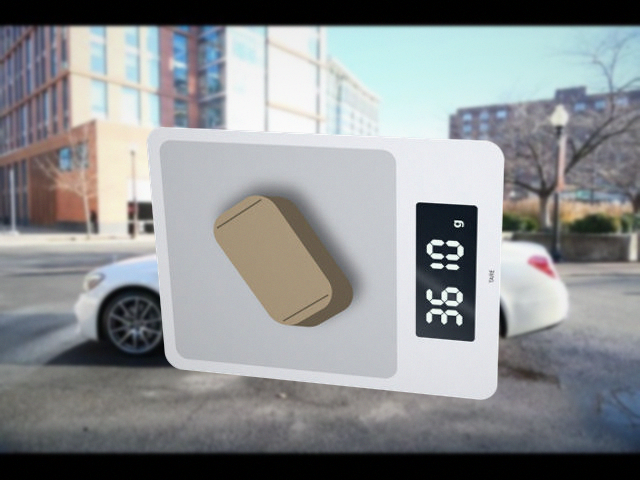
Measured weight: 3610 g
